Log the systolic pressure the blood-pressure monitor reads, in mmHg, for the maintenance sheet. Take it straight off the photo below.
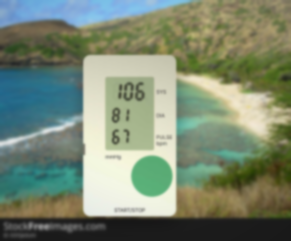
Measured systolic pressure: 106 mmHg
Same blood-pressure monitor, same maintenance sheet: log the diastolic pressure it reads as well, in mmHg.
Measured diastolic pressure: 81 mmHg
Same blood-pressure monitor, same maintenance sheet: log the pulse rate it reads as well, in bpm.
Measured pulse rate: 67 bpm
